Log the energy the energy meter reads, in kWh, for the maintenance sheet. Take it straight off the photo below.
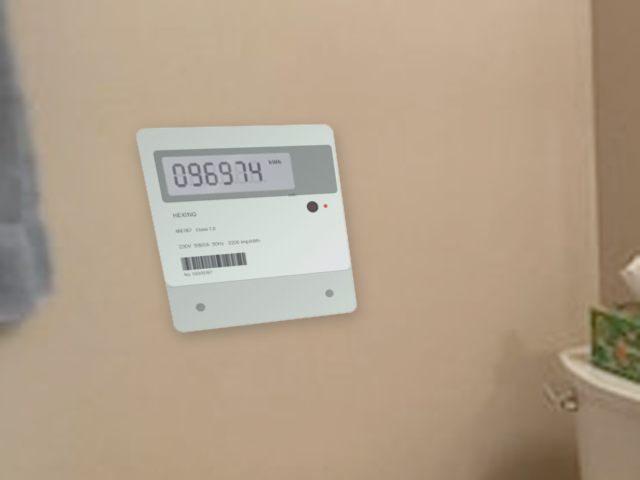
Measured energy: 96974 kWh
